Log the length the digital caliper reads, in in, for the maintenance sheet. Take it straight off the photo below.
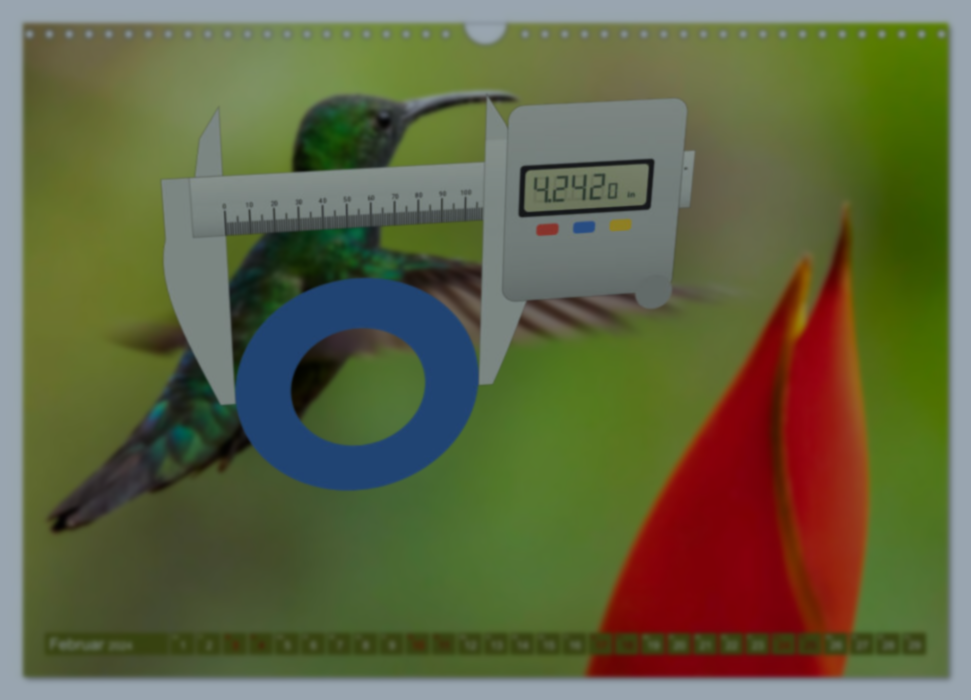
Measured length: 4.2420 in
